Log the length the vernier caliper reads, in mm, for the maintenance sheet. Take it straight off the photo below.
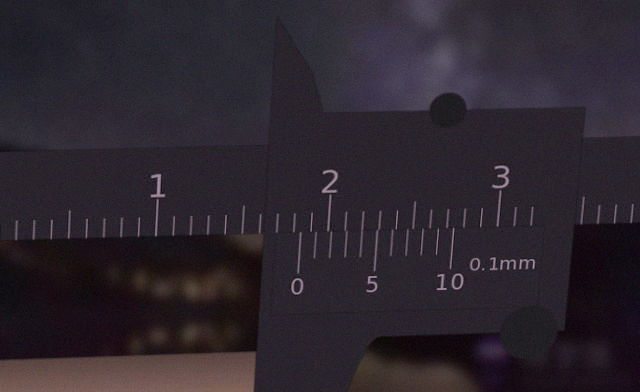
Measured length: 18.4 mm
